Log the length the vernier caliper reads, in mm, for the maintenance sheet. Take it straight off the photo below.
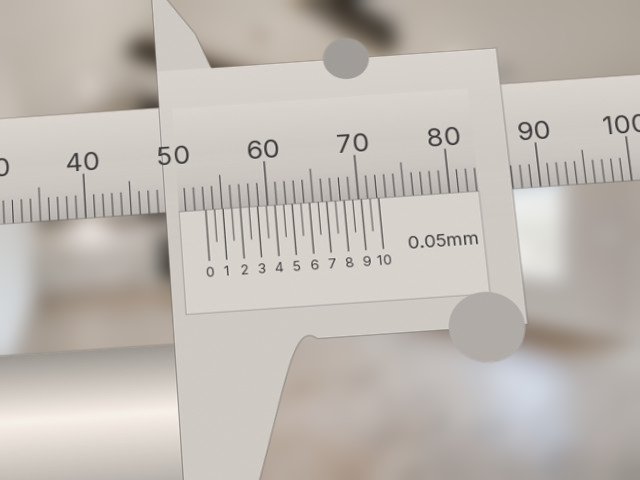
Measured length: 53.2 mm
